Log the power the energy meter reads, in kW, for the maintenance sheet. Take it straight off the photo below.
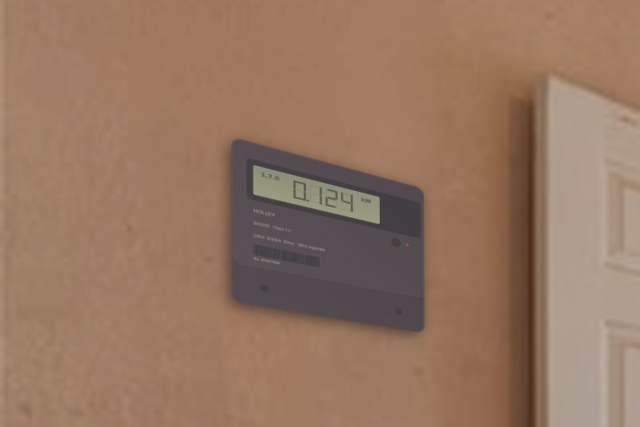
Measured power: 0.124 kW
